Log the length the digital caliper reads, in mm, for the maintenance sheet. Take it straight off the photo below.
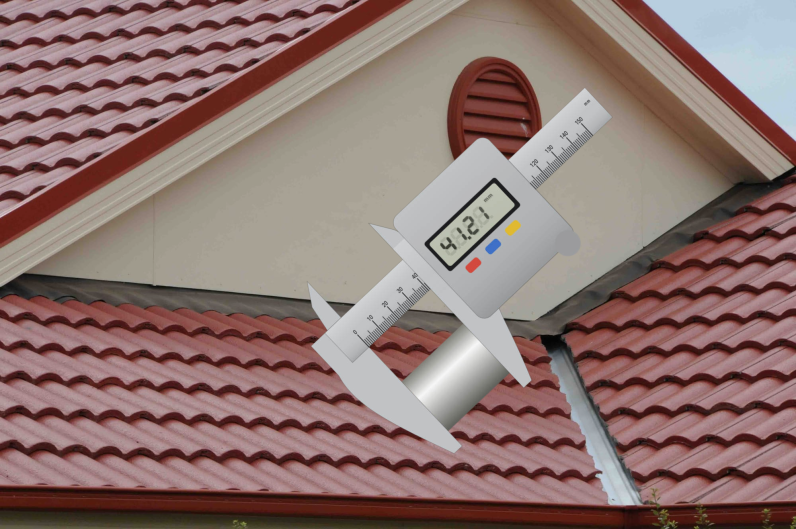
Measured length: 41.21 mm
